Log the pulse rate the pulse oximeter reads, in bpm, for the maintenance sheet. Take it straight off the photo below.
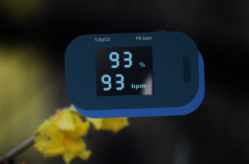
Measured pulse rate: 93 bpm
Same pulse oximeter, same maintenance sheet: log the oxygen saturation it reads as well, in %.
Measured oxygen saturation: 93 %
